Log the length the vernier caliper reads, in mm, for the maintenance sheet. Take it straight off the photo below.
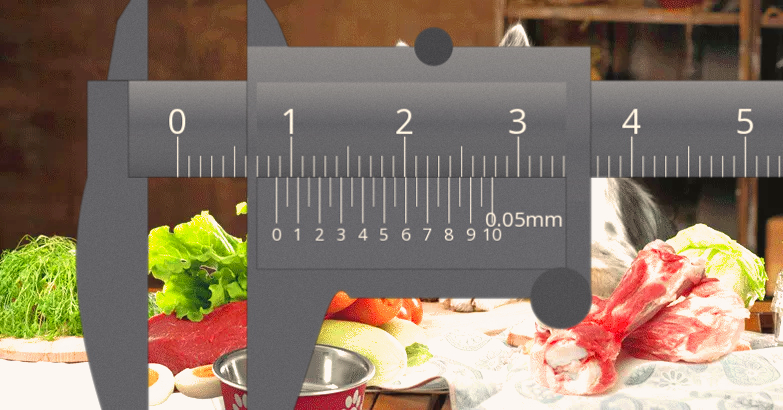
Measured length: 8.7 mm
